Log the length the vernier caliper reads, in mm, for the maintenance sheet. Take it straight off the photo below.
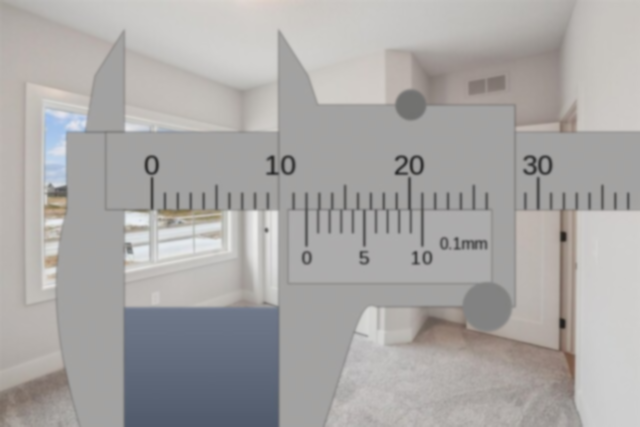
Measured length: 12.0 mm
